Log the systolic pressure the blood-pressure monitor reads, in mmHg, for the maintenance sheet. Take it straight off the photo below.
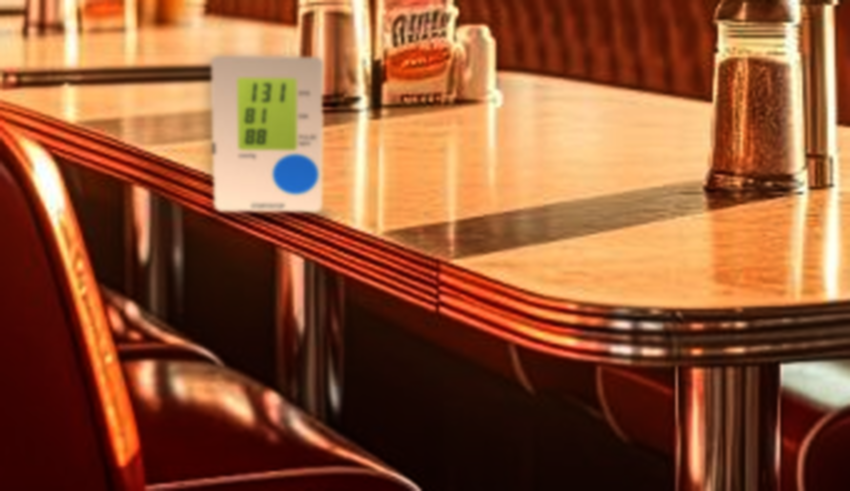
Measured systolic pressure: 131 mmHg
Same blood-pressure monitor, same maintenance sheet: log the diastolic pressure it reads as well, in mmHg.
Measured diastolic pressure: 81 mmHg
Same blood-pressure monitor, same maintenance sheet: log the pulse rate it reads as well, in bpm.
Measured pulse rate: 88 bpm
